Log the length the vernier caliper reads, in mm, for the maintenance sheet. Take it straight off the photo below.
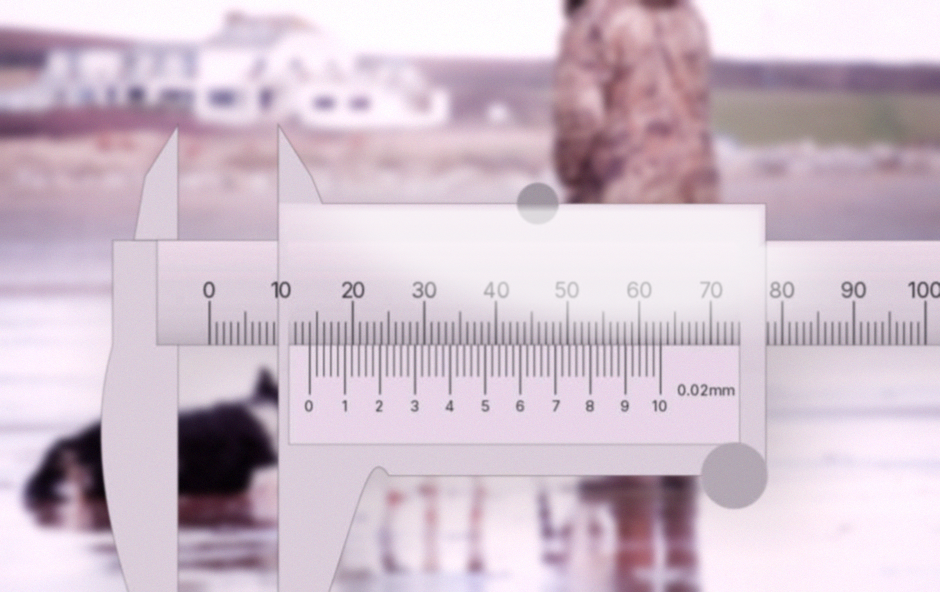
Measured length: 14.0 mm
